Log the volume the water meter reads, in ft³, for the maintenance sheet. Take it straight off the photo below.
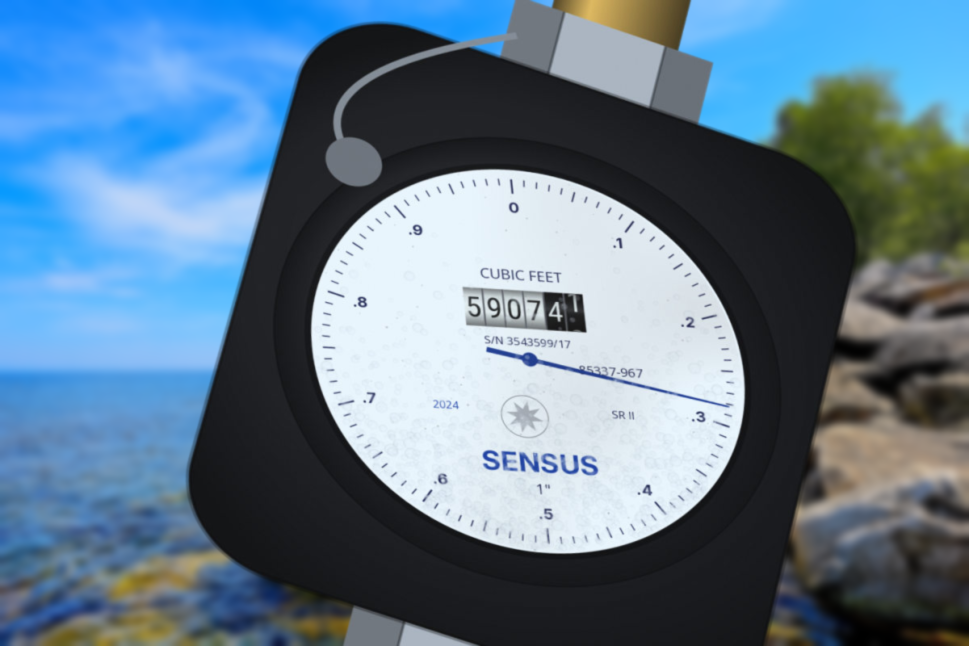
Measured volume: 590741.28 ft³
